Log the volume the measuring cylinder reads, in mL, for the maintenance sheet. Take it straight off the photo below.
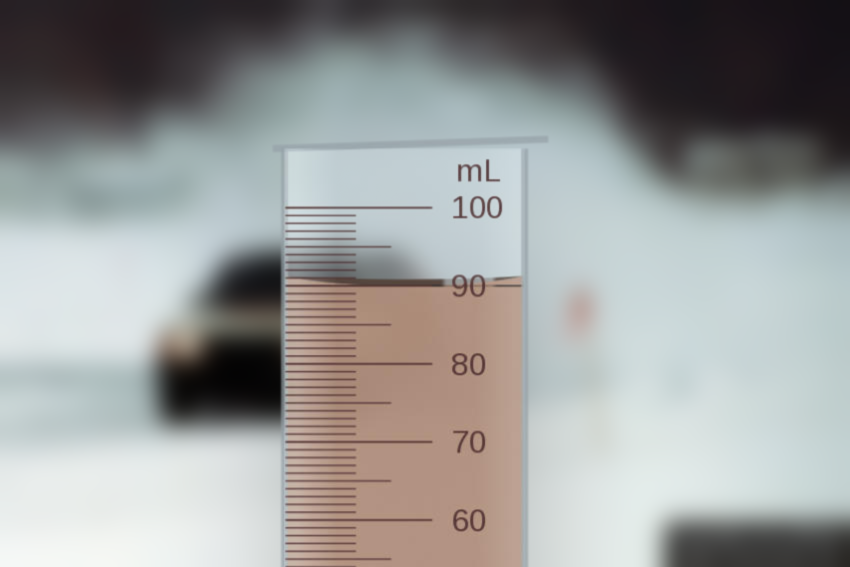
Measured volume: 90 mL
